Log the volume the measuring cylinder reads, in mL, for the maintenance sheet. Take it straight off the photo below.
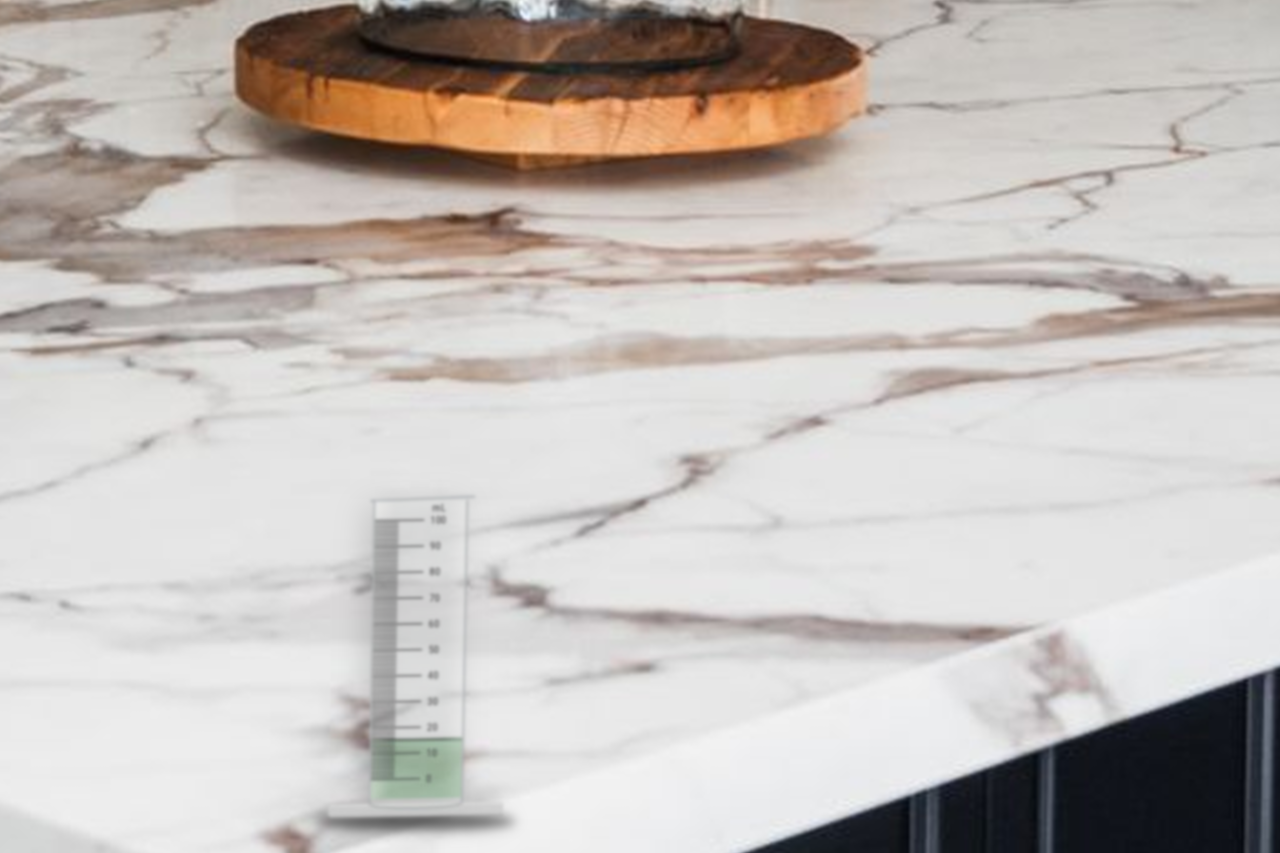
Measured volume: 15 mL
